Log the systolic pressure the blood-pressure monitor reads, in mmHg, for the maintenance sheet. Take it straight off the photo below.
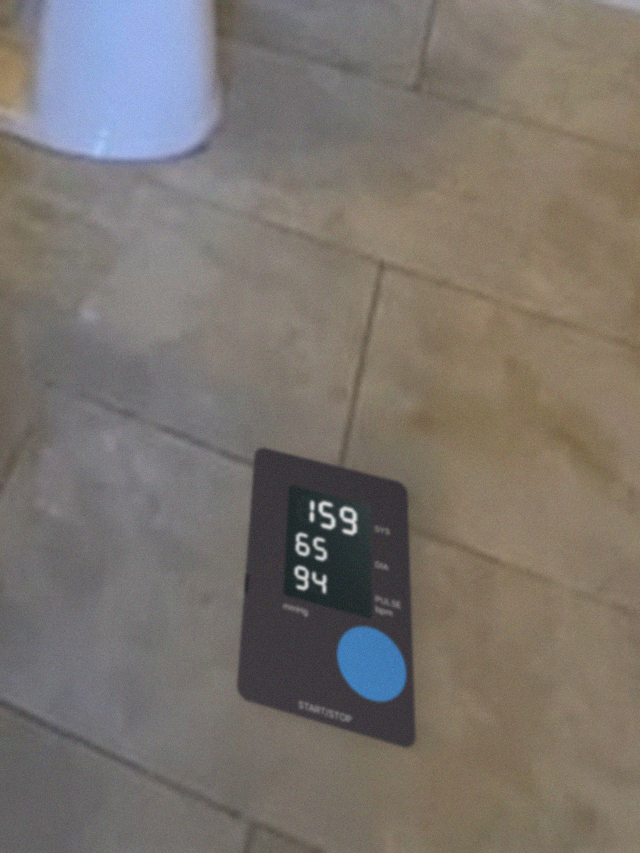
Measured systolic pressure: 159 mmHg
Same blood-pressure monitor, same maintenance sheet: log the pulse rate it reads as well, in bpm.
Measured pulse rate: 94 bpm
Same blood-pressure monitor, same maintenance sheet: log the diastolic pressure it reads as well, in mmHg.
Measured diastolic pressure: 65 mmHg
